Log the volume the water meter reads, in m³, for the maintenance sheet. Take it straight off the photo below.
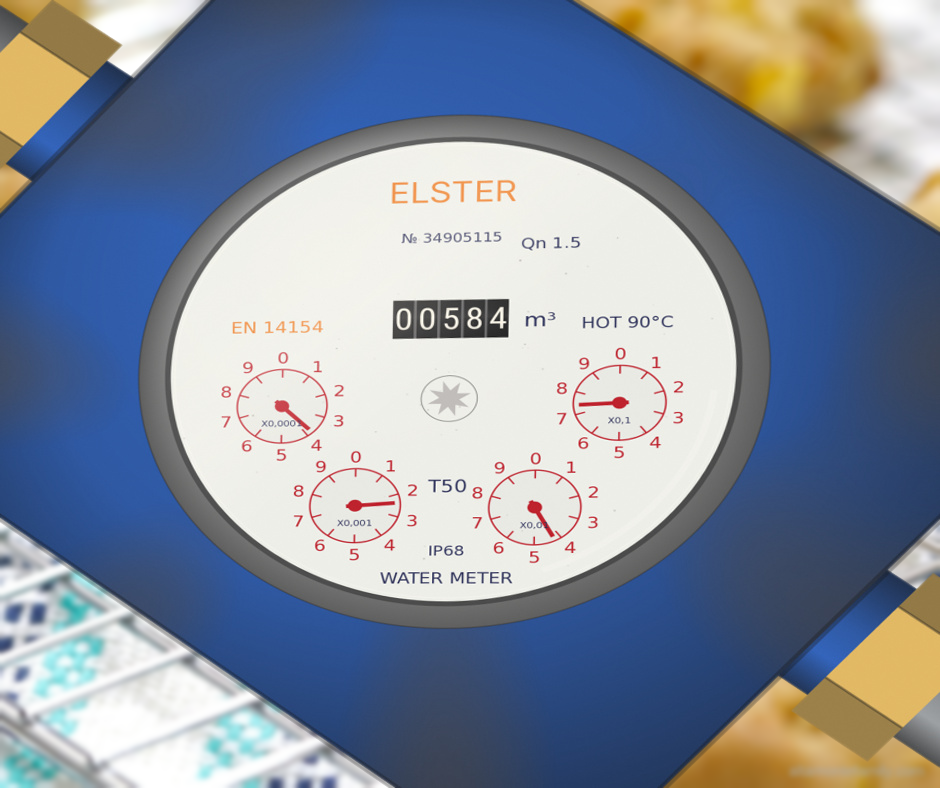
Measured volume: 584.7423 m³
